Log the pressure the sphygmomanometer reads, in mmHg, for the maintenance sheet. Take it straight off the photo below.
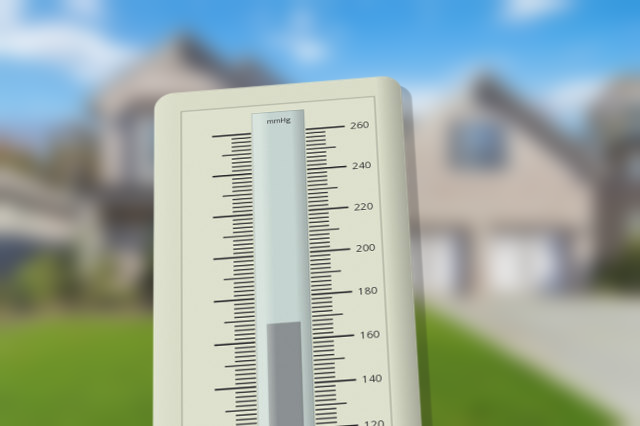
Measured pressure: 168 mmHg
